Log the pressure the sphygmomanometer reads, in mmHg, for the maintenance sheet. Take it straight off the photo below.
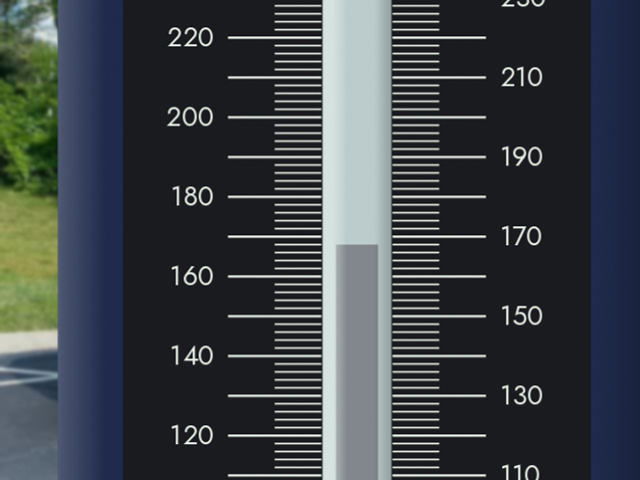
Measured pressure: 168 mmHg
